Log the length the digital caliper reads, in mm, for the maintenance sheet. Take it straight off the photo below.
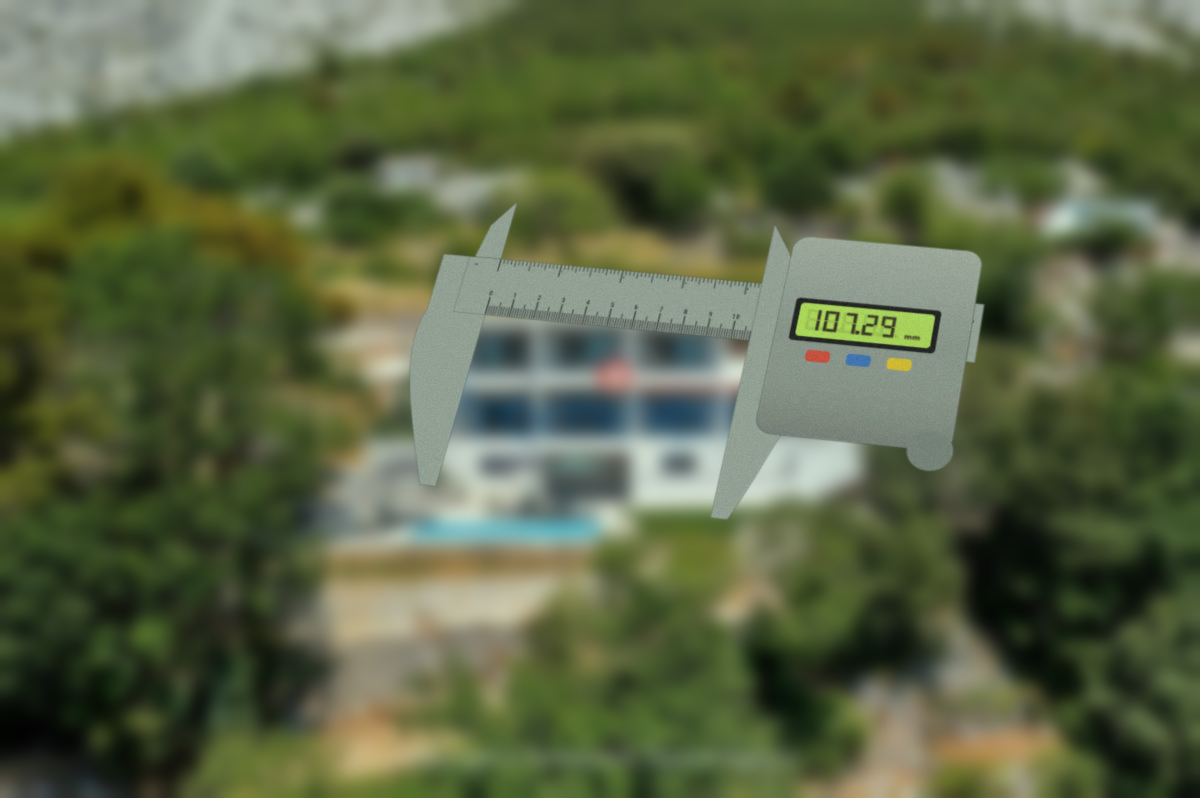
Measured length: 107.29 mm
